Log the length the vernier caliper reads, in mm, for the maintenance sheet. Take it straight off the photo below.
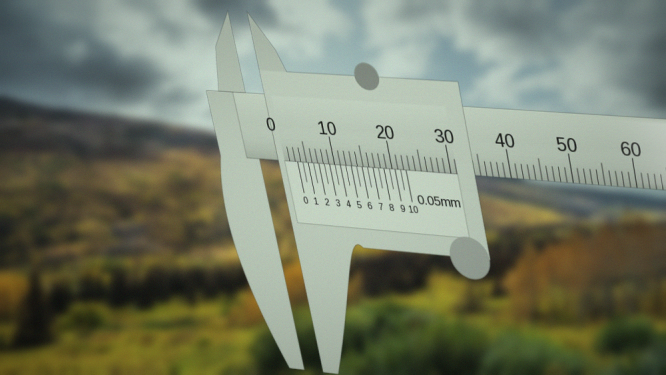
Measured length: 3.4 mm
